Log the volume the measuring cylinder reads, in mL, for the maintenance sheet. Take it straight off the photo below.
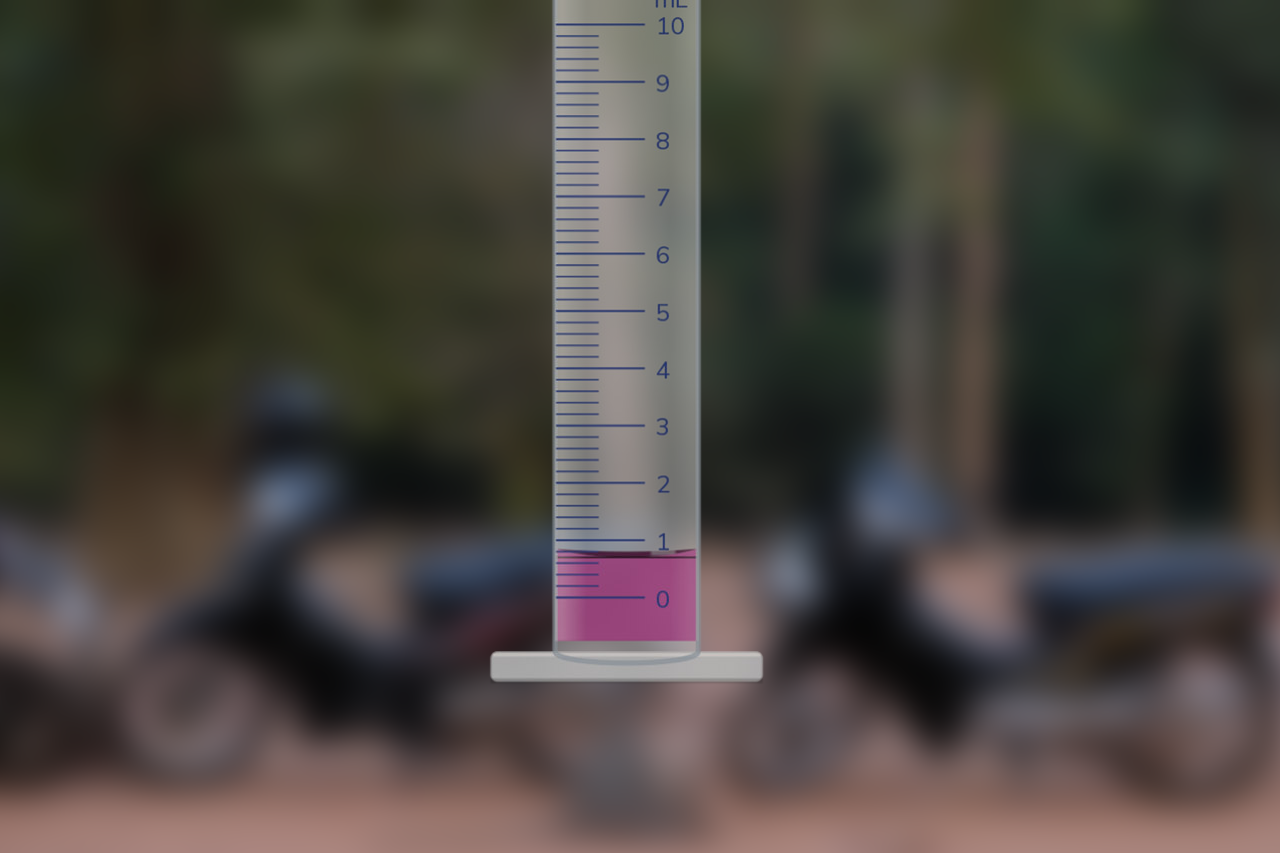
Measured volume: 0.7 mL
